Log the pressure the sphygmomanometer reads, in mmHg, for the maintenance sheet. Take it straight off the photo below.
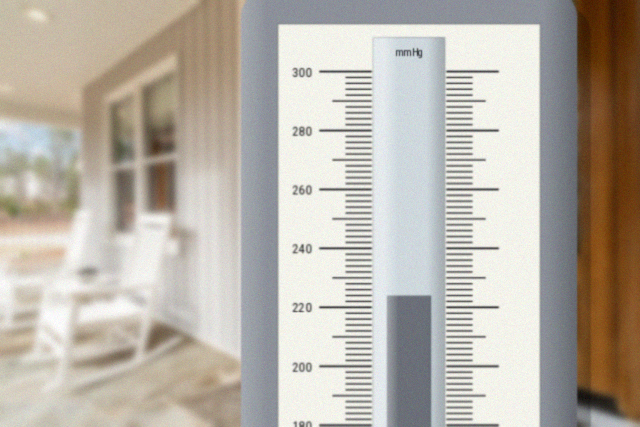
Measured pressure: 224 mmHg
